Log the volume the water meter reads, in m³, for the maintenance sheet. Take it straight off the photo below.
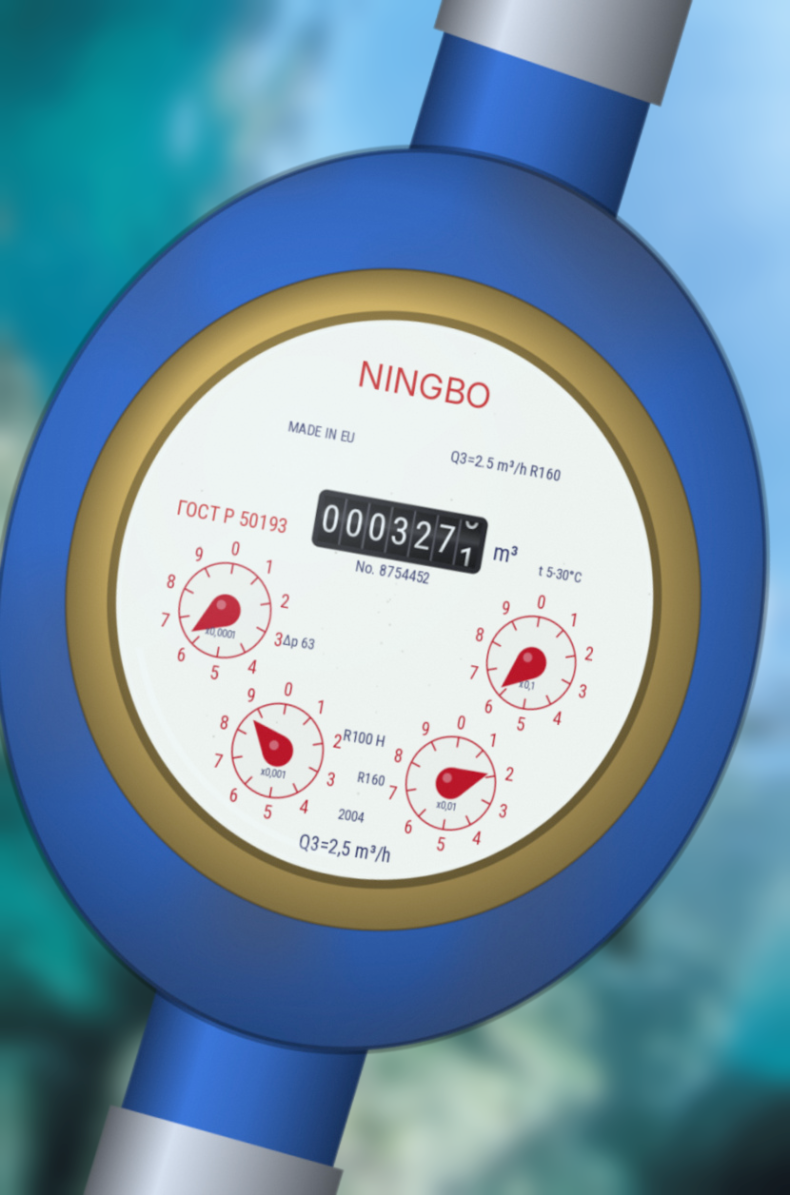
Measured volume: 3270.6186 m³
